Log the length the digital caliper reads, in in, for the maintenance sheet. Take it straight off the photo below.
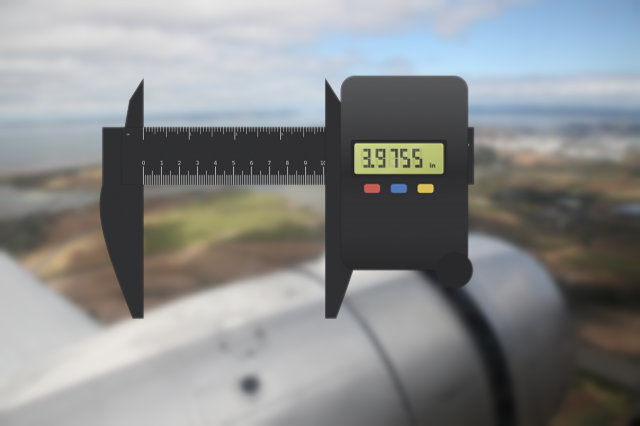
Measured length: 3.9755 in
